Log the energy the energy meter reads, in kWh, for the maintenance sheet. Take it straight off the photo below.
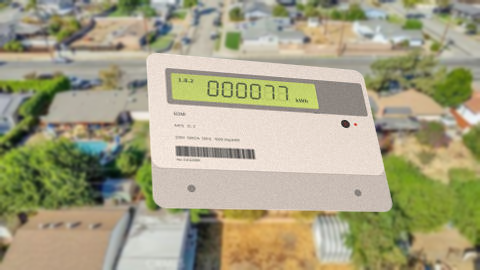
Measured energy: 77 kWh
